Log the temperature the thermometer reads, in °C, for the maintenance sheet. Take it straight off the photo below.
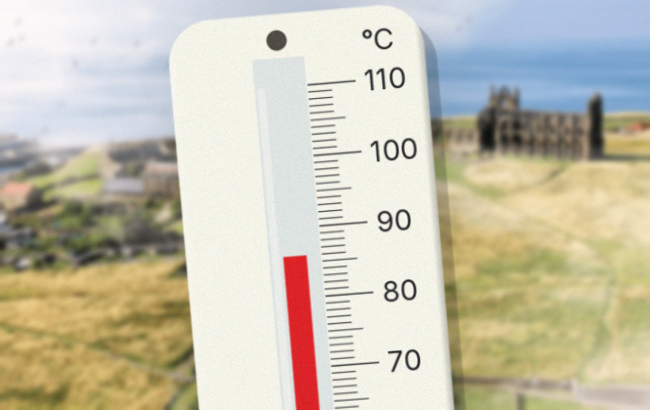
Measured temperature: 86 °C
